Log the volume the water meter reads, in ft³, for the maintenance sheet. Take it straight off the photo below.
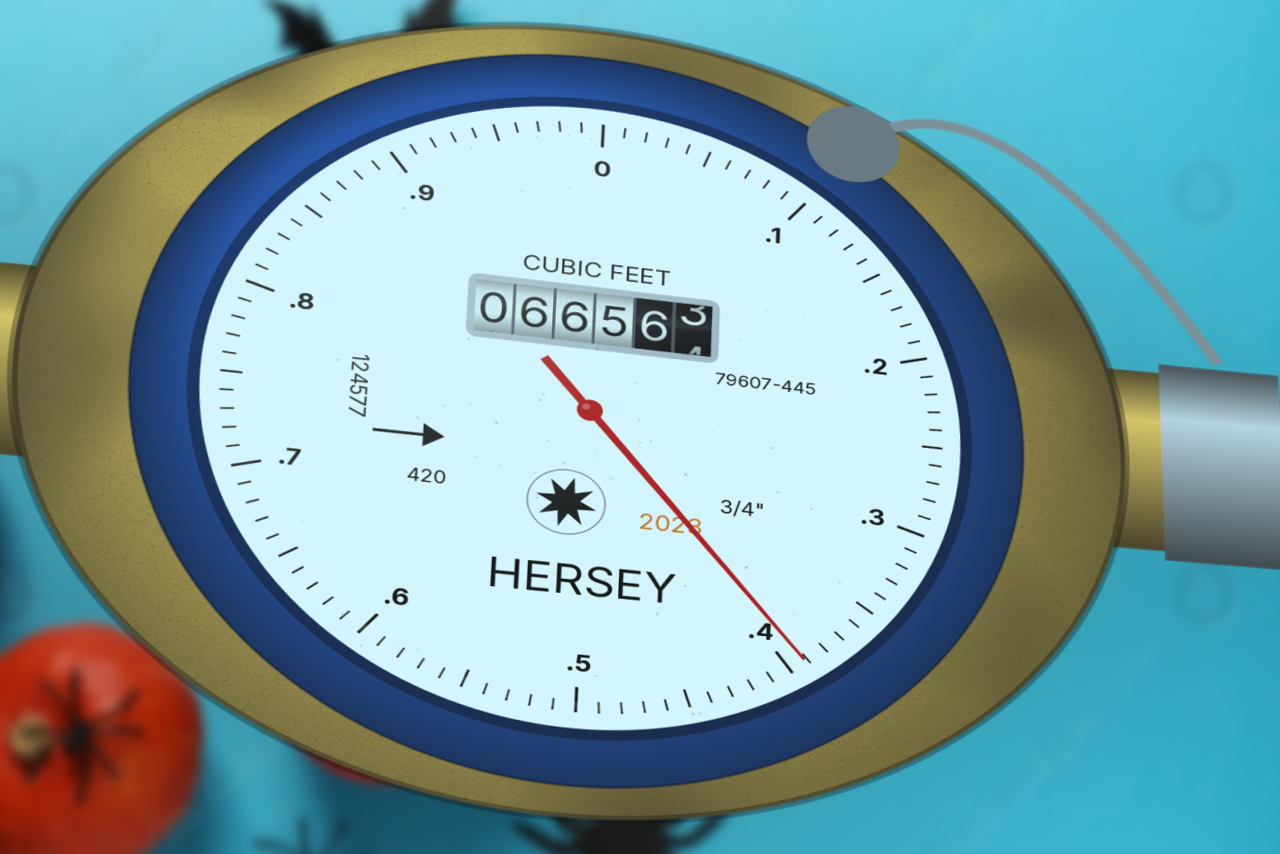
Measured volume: 66563.39 ft³
